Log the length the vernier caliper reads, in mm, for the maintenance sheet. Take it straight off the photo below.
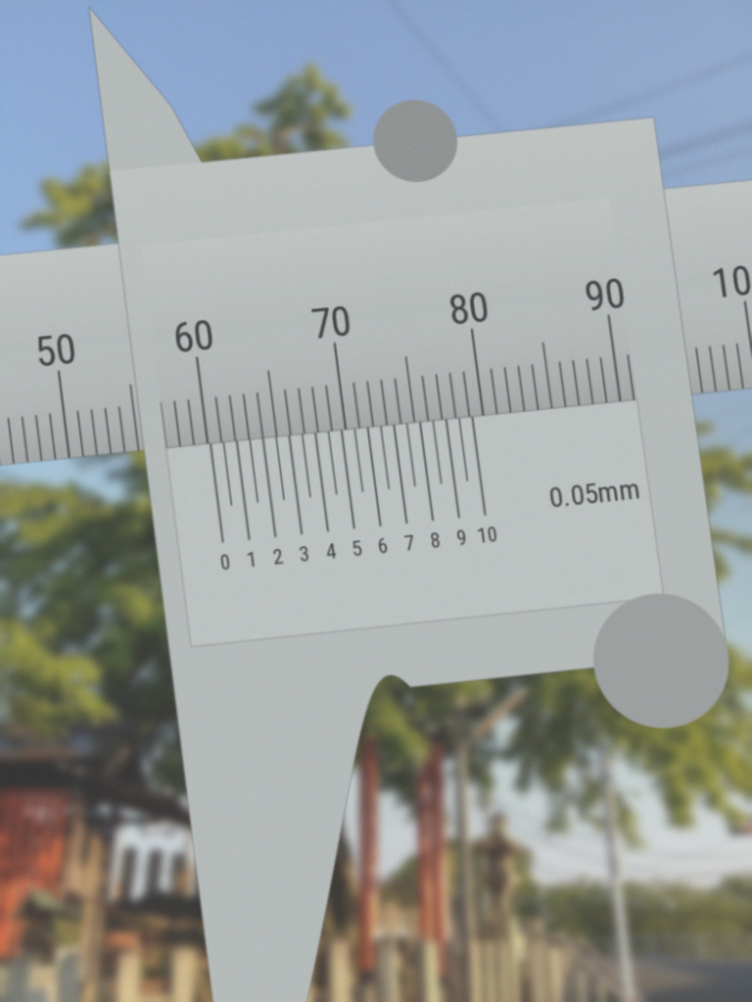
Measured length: 60.2 mm
